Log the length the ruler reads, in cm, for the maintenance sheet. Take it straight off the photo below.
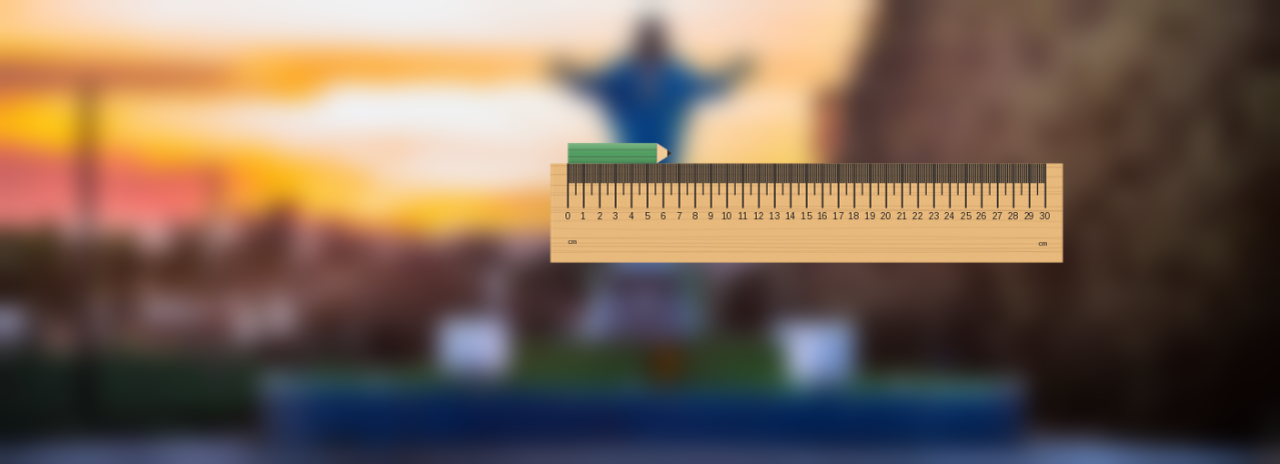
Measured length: 6.5 cm
